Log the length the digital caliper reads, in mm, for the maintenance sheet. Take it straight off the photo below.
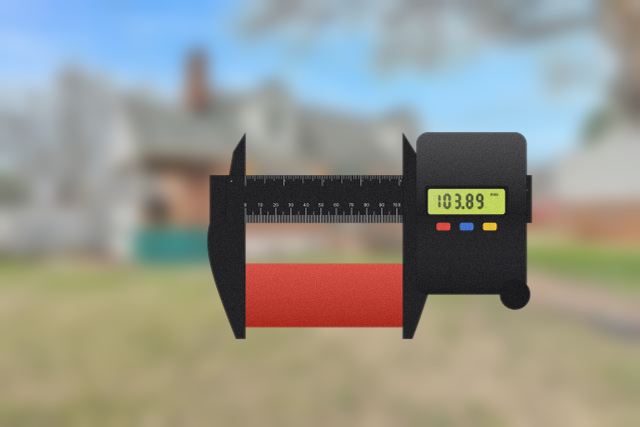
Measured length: 103.89 mm
